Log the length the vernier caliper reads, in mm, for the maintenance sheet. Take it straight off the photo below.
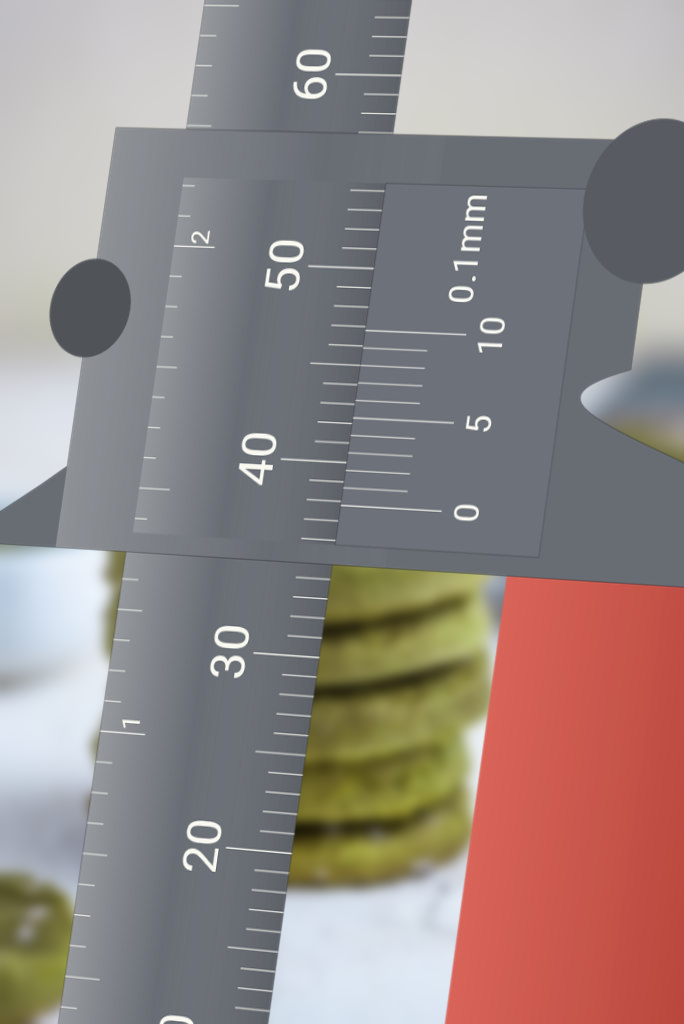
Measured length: 37.8 mm
